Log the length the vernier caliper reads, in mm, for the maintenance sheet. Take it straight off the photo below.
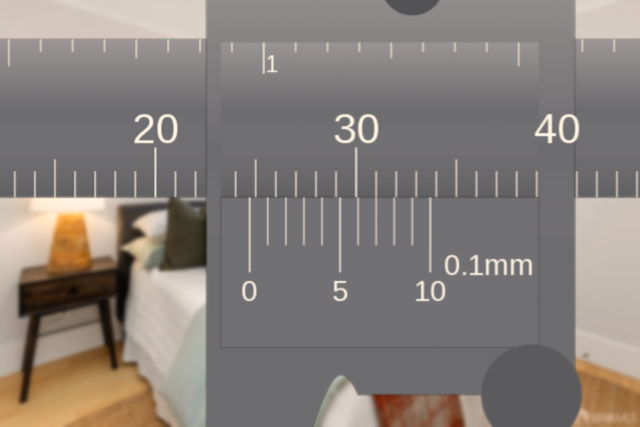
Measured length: 24.7 mm
